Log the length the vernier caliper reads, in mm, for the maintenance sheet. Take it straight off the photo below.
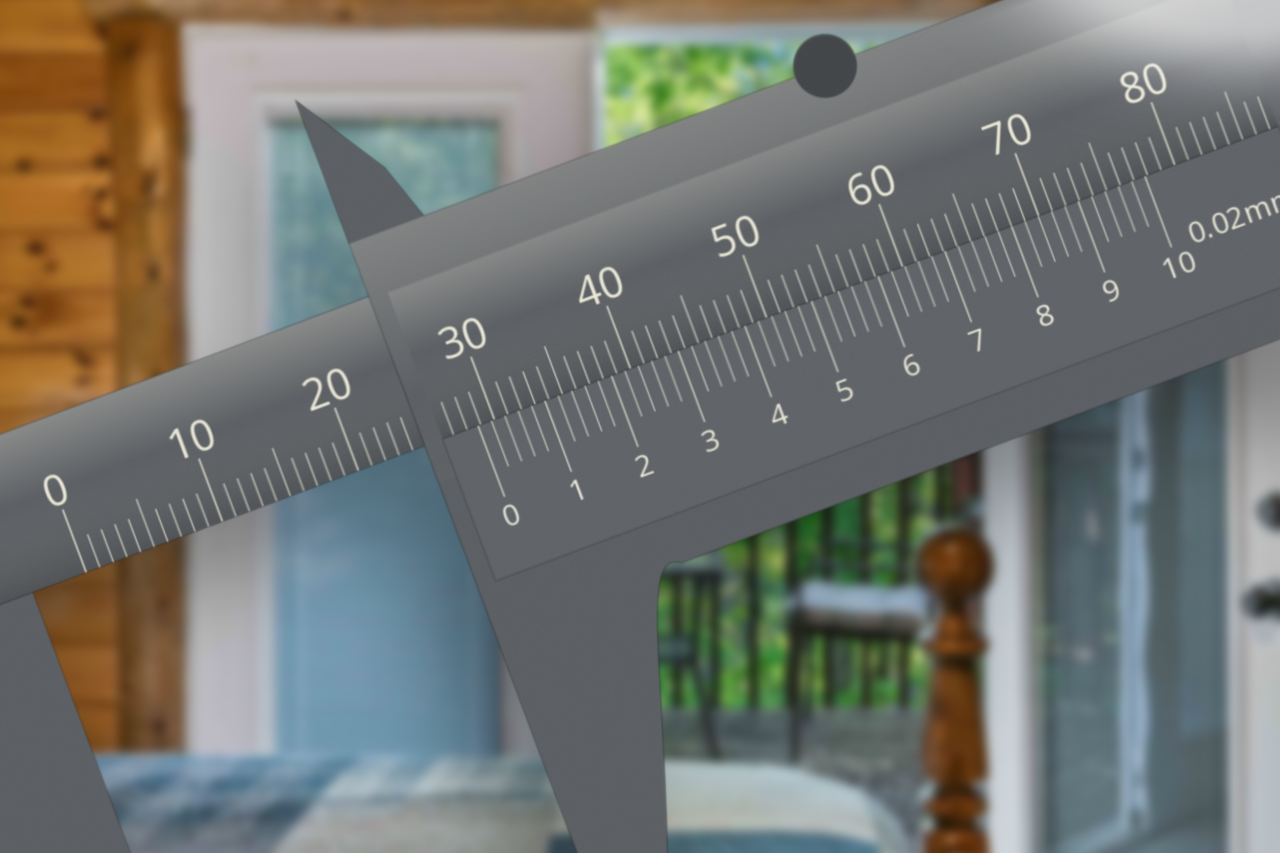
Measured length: 28.8 mm
